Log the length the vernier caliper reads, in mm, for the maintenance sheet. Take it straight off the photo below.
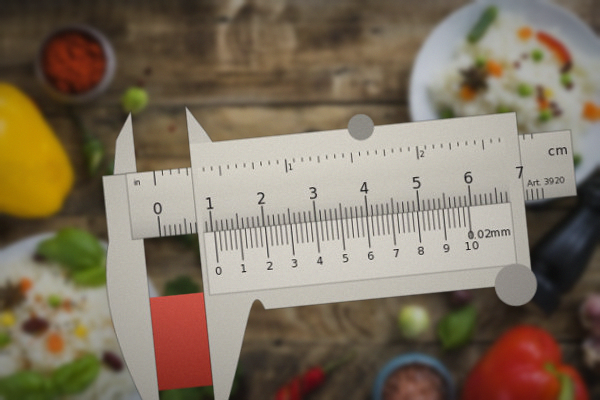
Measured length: 10.5 mm
